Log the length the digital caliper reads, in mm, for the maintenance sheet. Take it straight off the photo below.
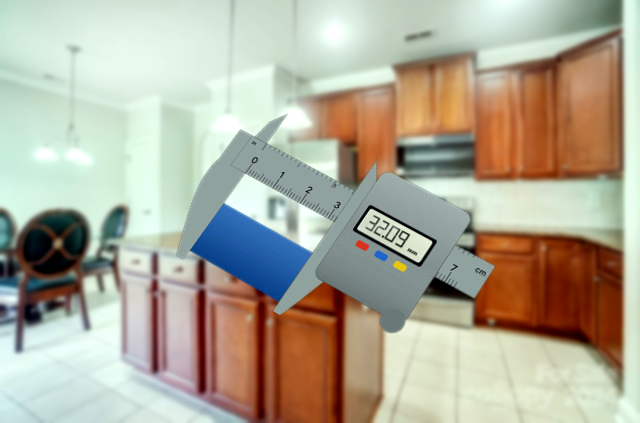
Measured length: 32.09 mm
